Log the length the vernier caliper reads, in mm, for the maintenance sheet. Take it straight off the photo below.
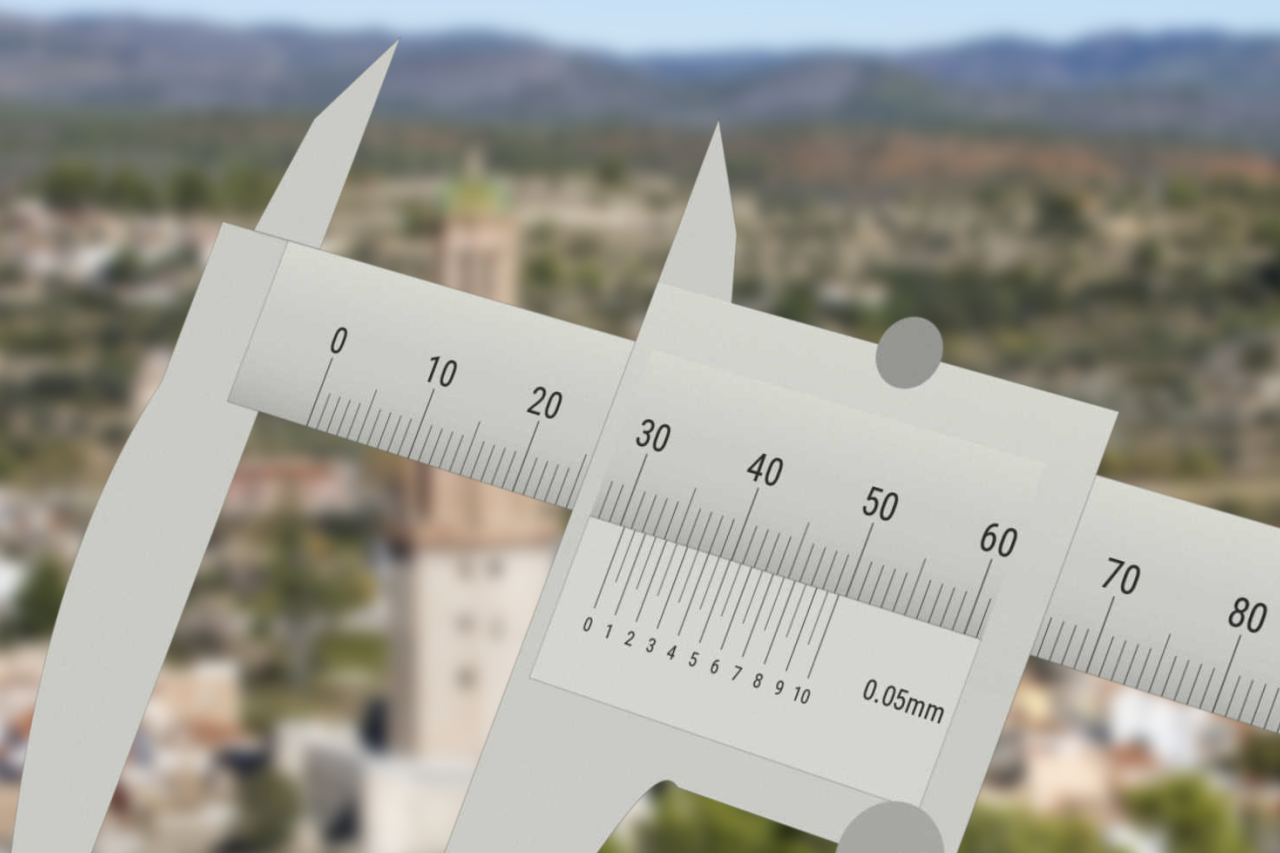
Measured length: 30.4 mm
